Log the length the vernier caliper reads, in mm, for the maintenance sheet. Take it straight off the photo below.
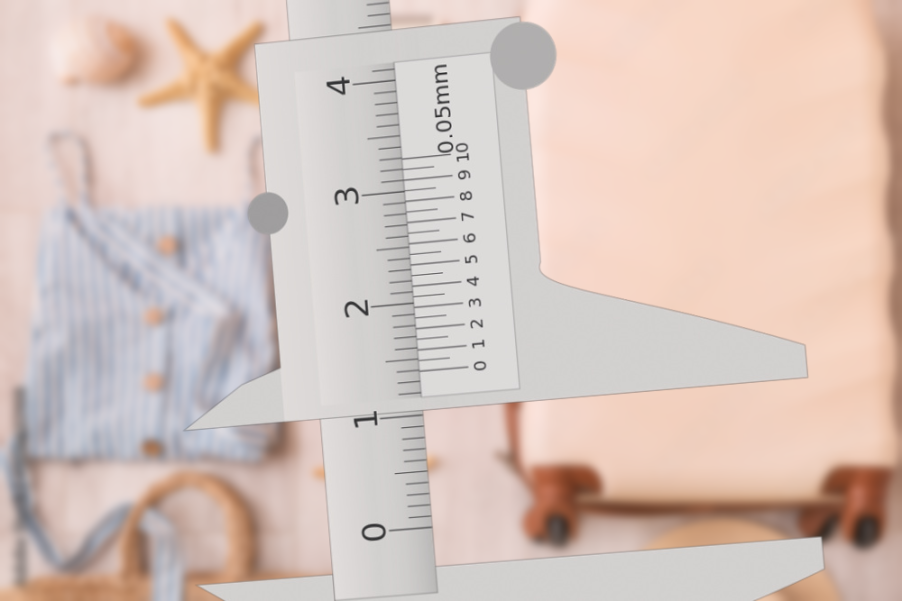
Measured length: 13.9 mm
